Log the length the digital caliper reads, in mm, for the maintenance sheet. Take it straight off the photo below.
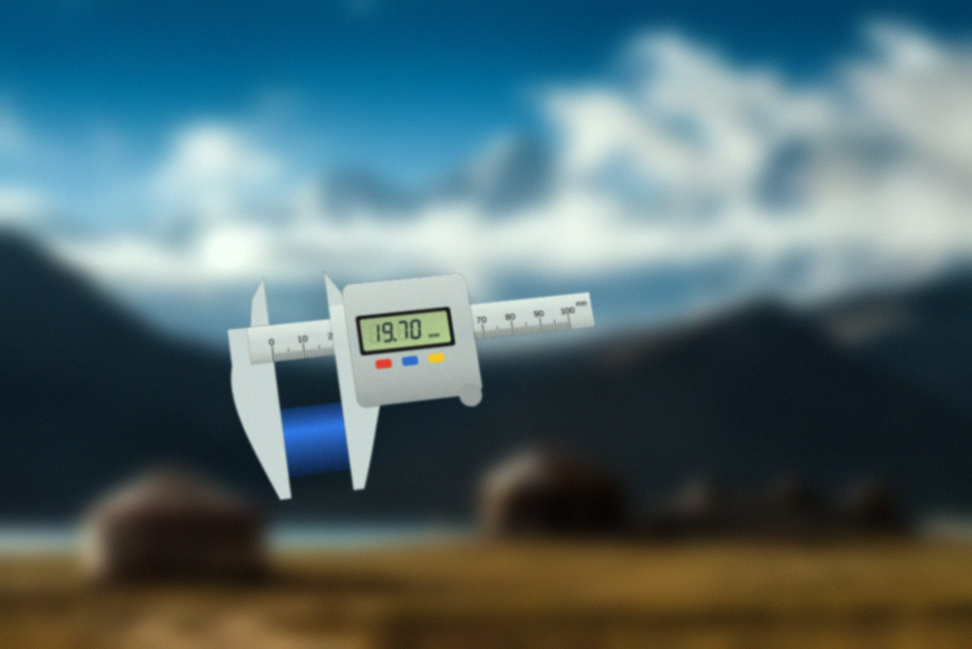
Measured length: 19.70 mm
